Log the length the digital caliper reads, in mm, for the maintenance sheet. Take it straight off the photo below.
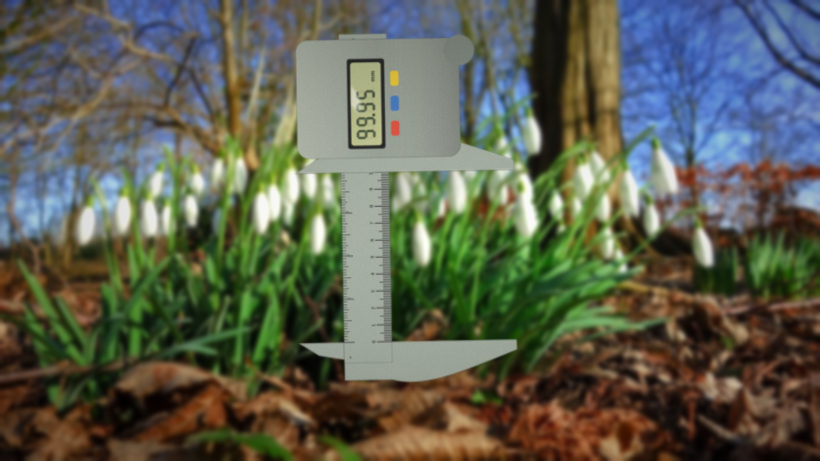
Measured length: 99.95 mm
